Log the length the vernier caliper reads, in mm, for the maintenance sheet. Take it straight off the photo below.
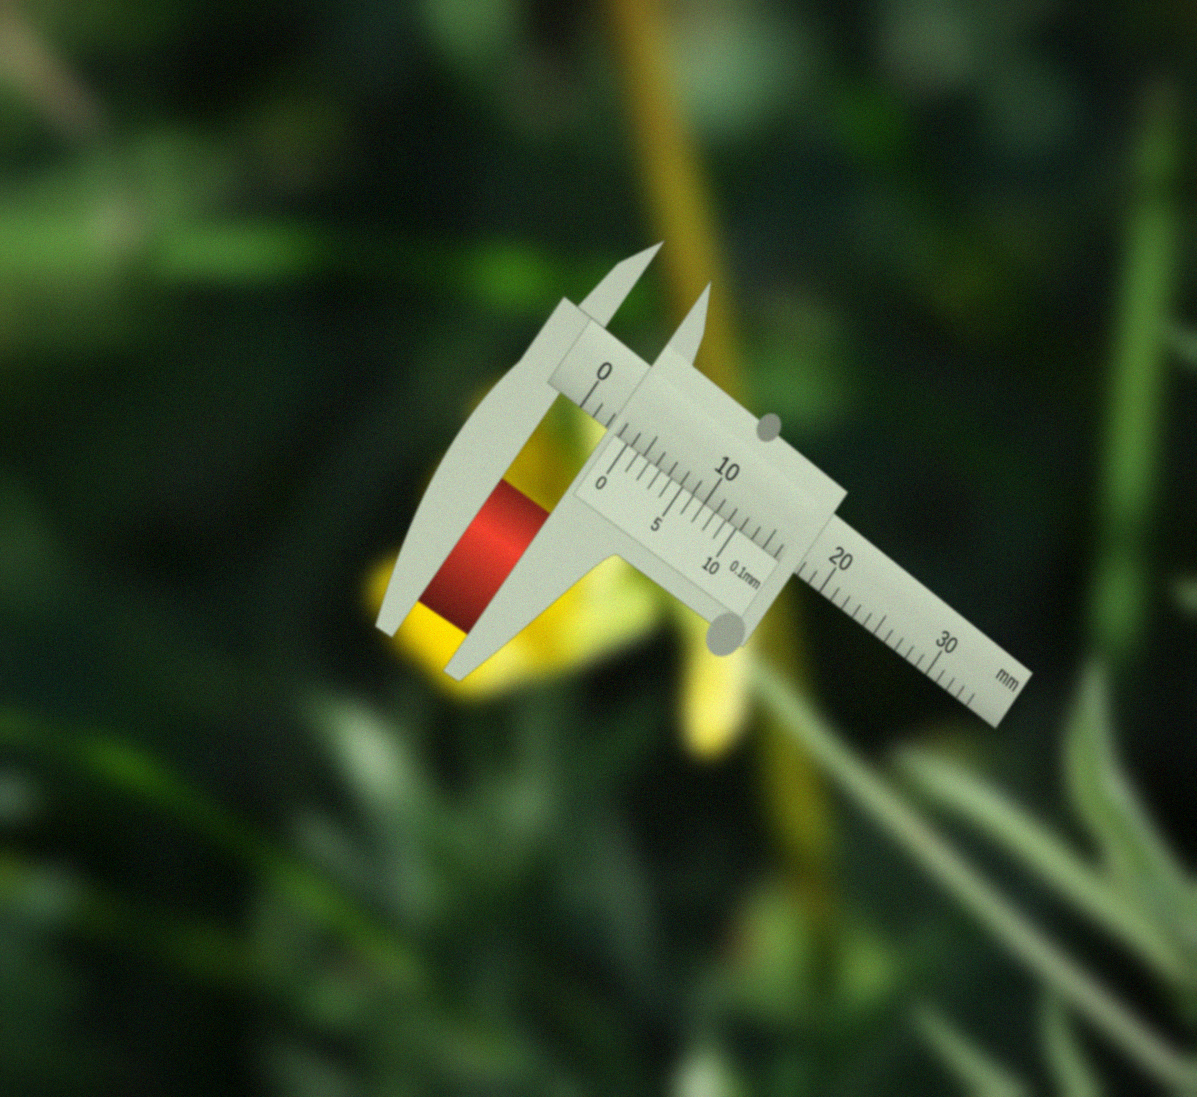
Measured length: 3.7 mm
